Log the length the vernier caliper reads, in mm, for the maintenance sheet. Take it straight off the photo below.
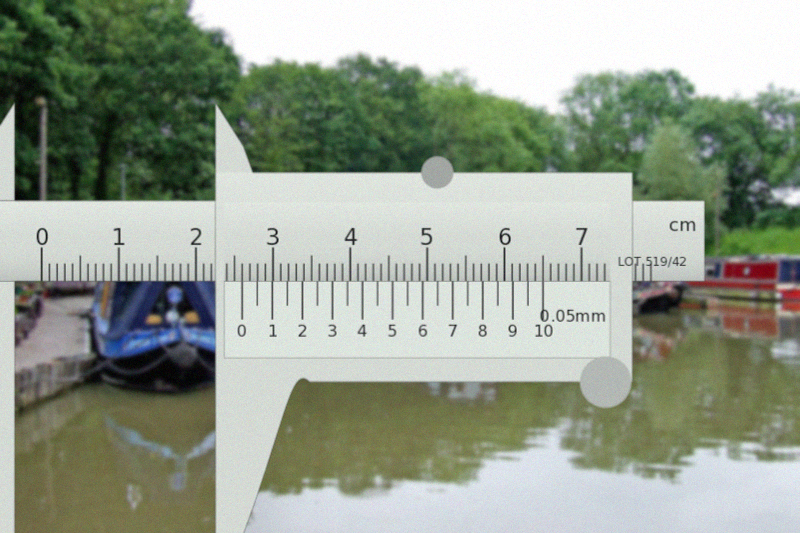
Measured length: 26.0 mm
